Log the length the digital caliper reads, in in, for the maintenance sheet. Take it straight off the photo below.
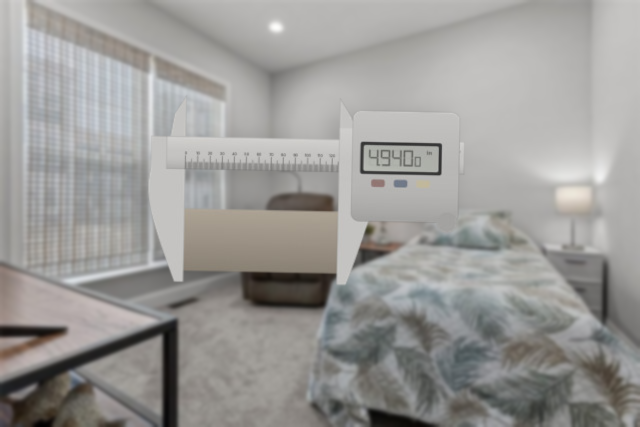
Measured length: 4.9400 in
